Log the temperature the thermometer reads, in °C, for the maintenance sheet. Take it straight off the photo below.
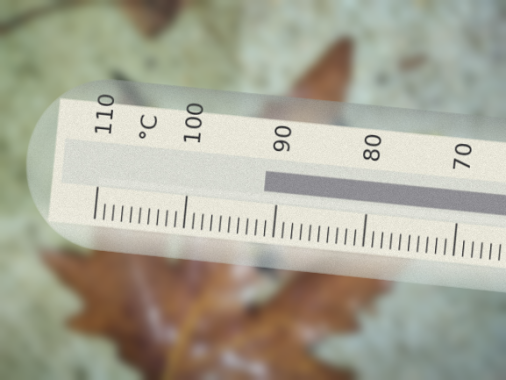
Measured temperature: 91.5 °C
